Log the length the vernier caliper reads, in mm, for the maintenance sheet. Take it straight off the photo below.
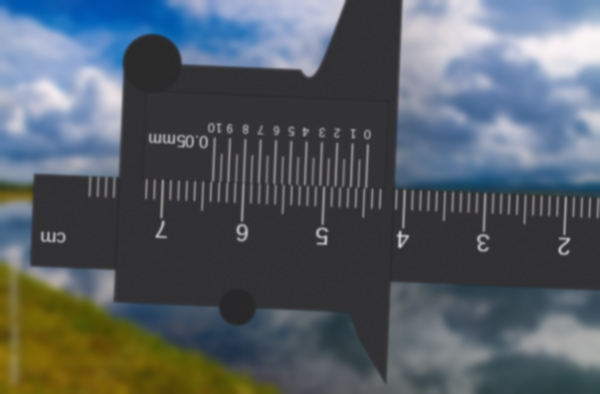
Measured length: 44.8 mm
